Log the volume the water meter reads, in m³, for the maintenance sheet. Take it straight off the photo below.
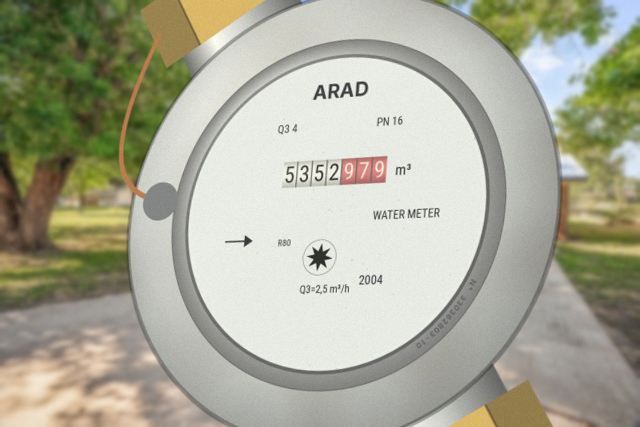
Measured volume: 5352.979 m³
